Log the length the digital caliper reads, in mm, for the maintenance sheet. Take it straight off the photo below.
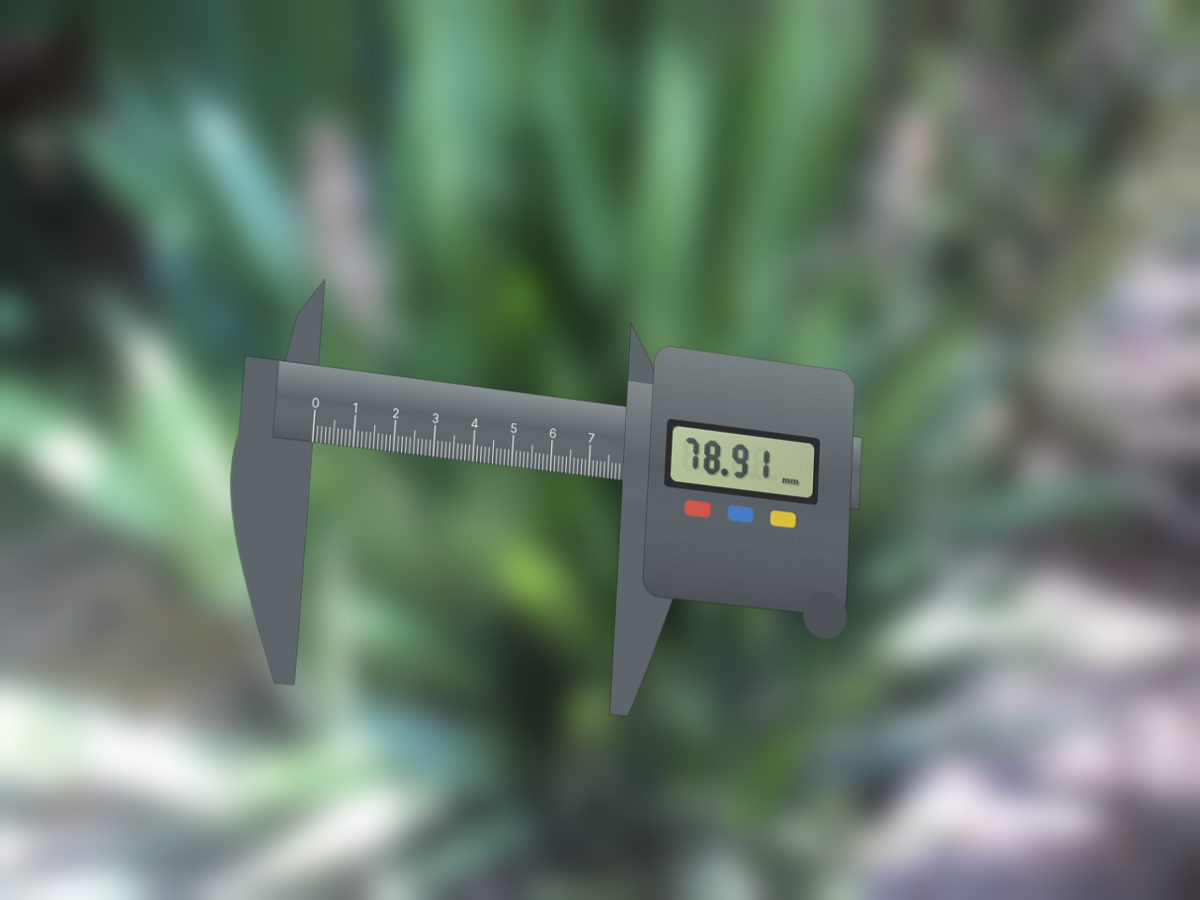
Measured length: 78.91 mm
